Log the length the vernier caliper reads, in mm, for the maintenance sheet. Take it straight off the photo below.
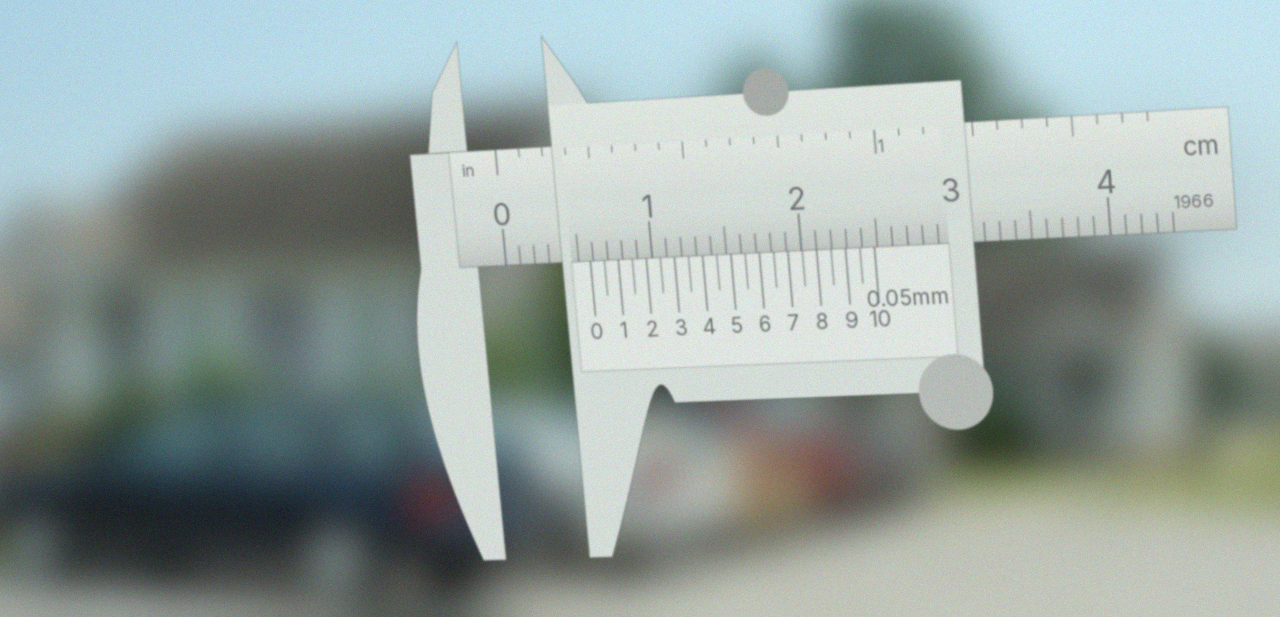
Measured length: 5.8 mm
